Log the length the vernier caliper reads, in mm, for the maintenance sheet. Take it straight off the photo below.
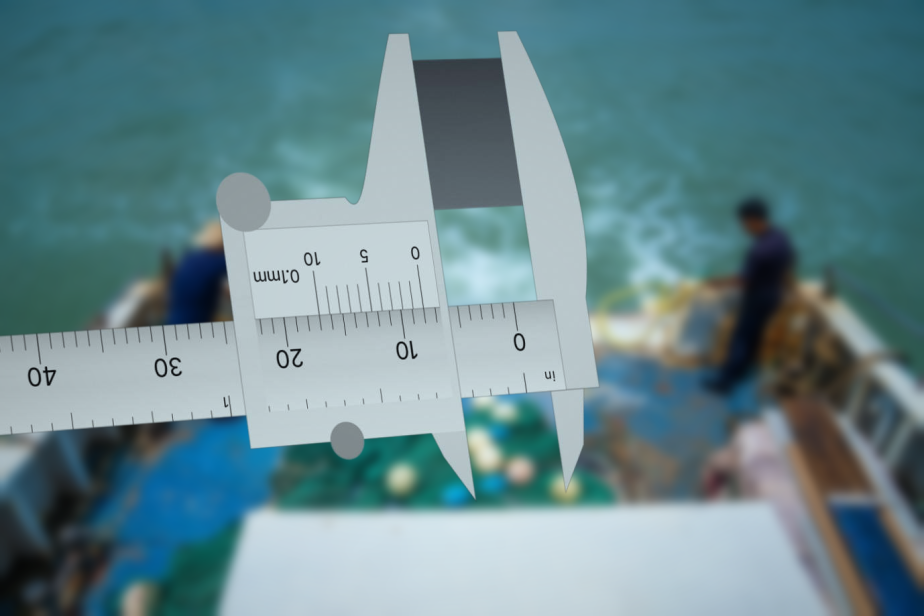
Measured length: 8.0 mm
